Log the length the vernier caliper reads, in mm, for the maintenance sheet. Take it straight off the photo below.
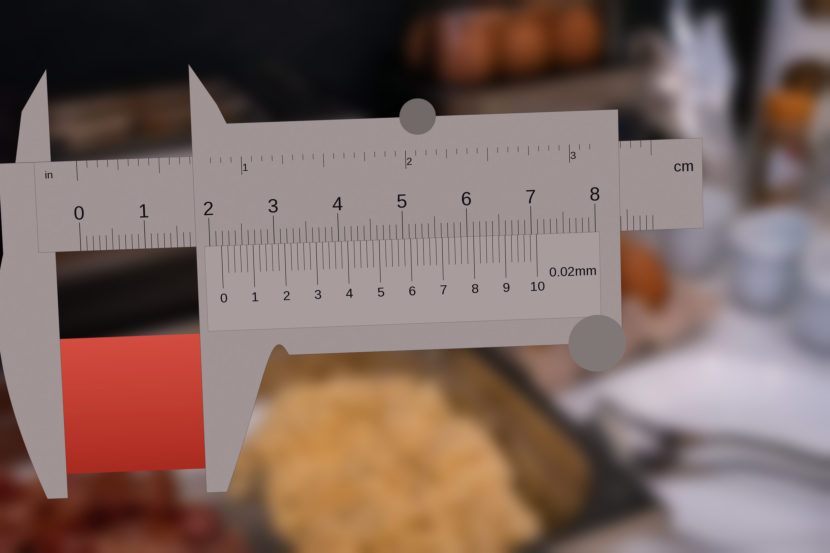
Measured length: 21.8 mm
